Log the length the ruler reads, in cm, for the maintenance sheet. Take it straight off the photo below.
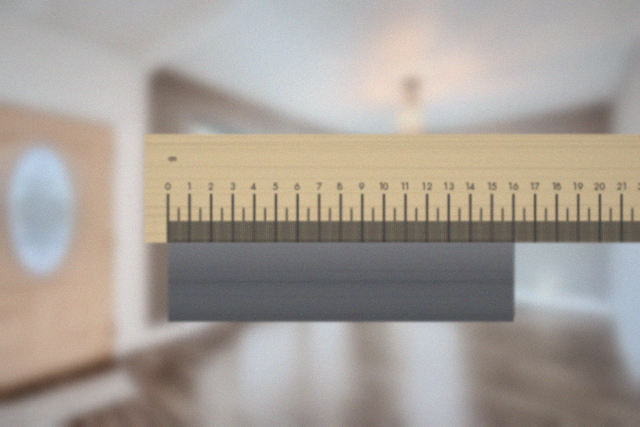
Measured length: 16 cm
